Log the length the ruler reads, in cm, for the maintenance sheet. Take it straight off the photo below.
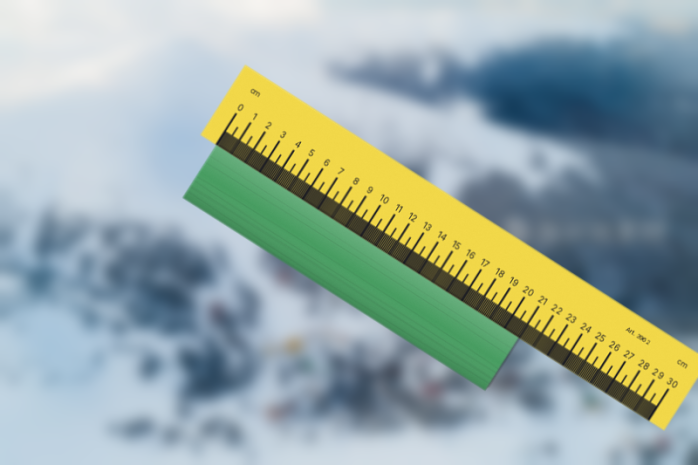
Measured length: 21 cm
